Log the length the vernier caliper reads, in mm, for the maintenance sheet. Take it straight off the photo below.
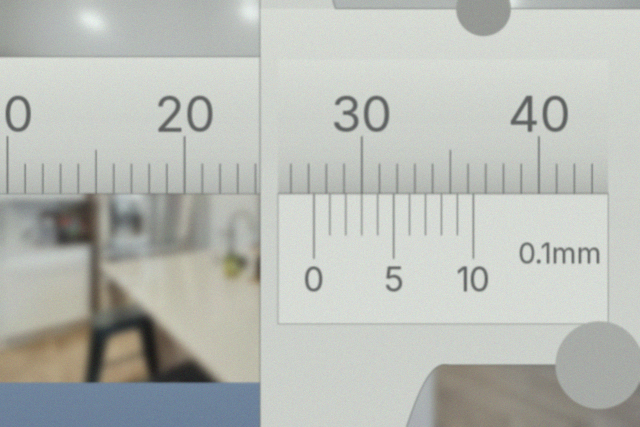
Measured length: 27.3 mm
